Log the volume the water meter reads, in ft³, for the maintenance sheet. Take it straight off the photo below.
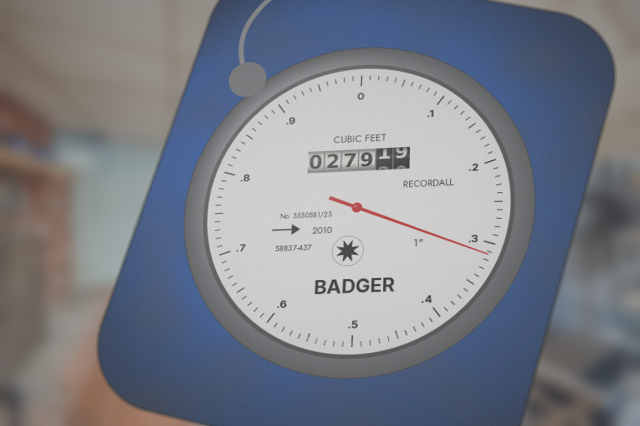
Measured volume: 27919.31 ft³
